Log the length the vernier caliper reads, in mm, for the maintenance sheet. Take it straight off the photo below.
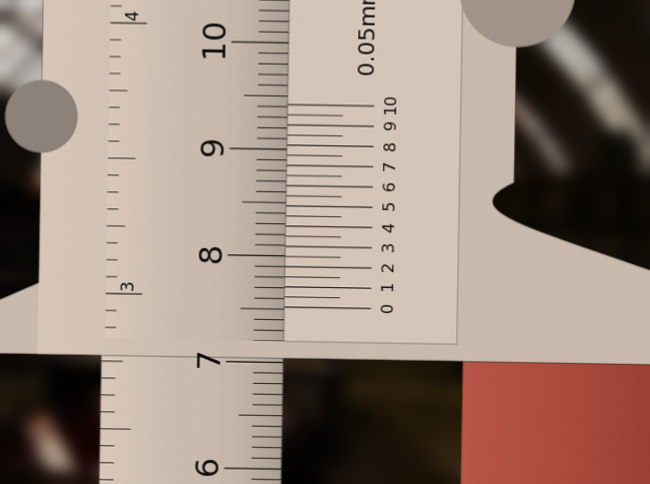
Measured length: 75.2 mm
